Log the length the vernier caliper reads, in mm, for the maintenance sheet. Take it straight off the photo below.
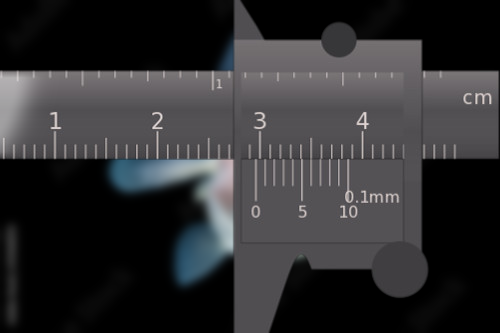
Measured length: 29.6 mm
